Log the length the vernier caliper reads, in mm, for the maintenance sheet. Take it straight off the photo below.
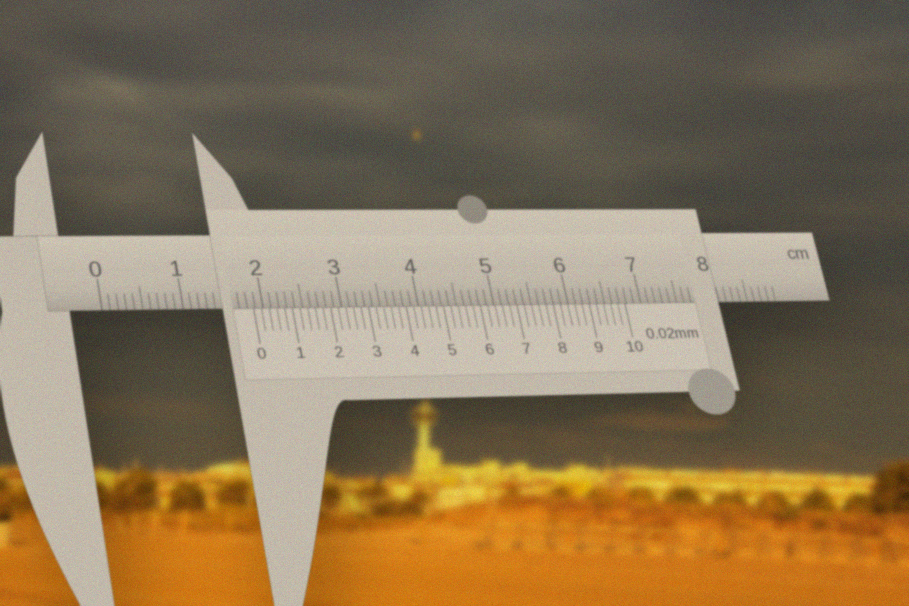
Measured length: 18.8 mm
